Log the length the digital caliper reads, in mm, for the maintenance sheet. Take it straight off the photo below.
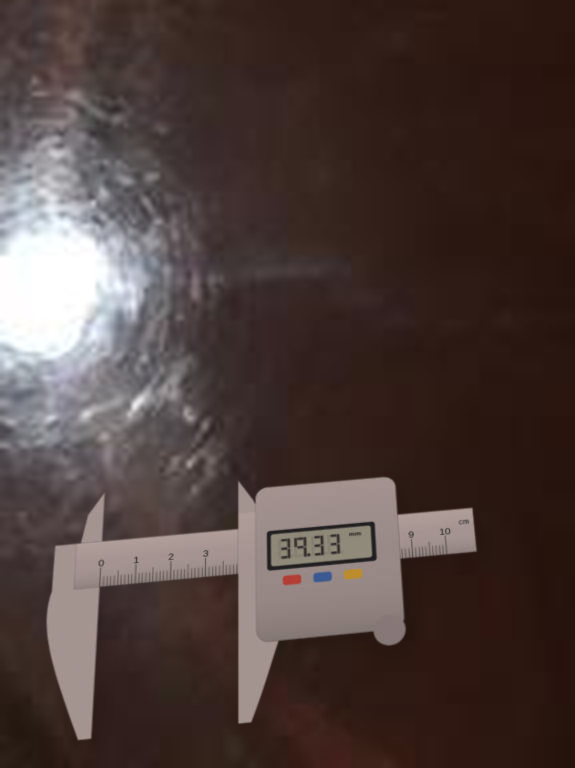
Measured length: 39.33 mm
